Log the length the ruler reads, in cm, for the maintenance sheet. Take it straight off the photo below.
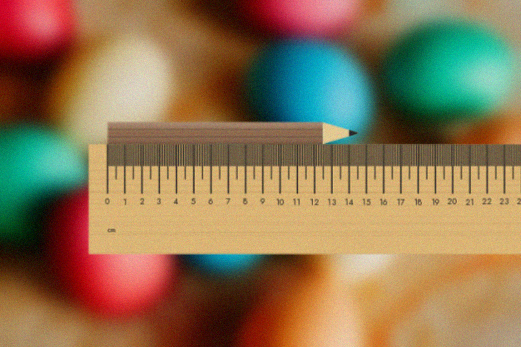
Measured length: 14.5 cm
